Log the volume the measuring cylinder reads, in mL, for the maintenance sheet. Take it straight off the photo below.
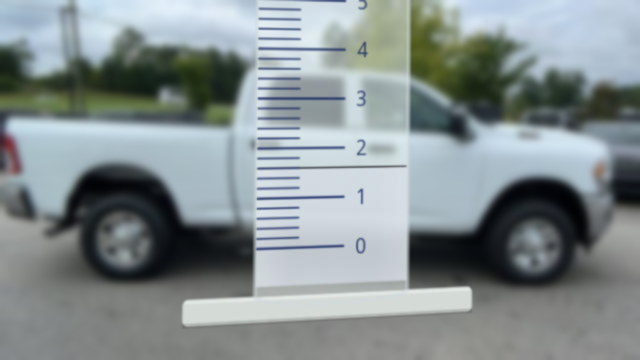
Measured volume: 1.6 mL
